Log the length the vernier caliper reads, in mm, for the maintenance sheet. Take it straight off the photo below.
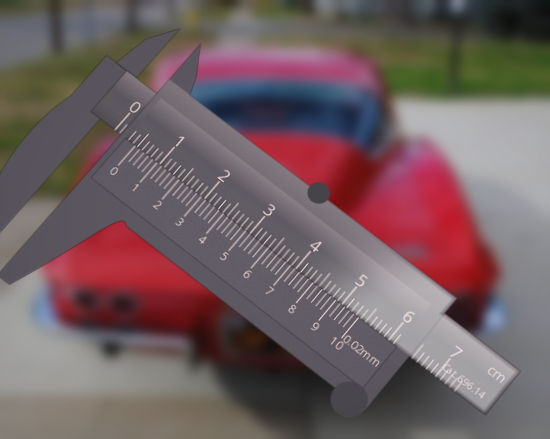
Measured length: 4.6 mm
